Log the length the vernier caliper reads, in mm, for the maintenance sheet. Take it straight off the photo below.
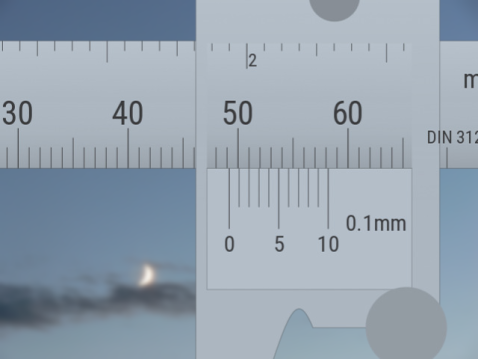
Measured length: 49.2 mm
